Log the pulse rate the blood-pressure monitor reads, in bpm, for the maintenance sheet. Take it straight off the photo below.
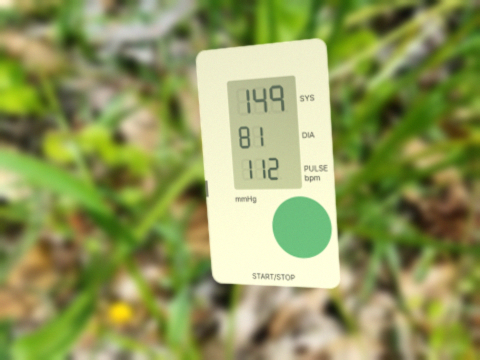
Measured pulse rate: 112 bpm
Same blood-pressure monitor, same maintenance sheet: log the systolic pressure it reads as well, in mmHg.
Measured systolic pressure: 149 mmHg
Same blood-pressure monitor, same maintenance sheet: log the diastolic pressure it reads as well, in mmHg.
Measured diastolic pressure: 81 mmHg
